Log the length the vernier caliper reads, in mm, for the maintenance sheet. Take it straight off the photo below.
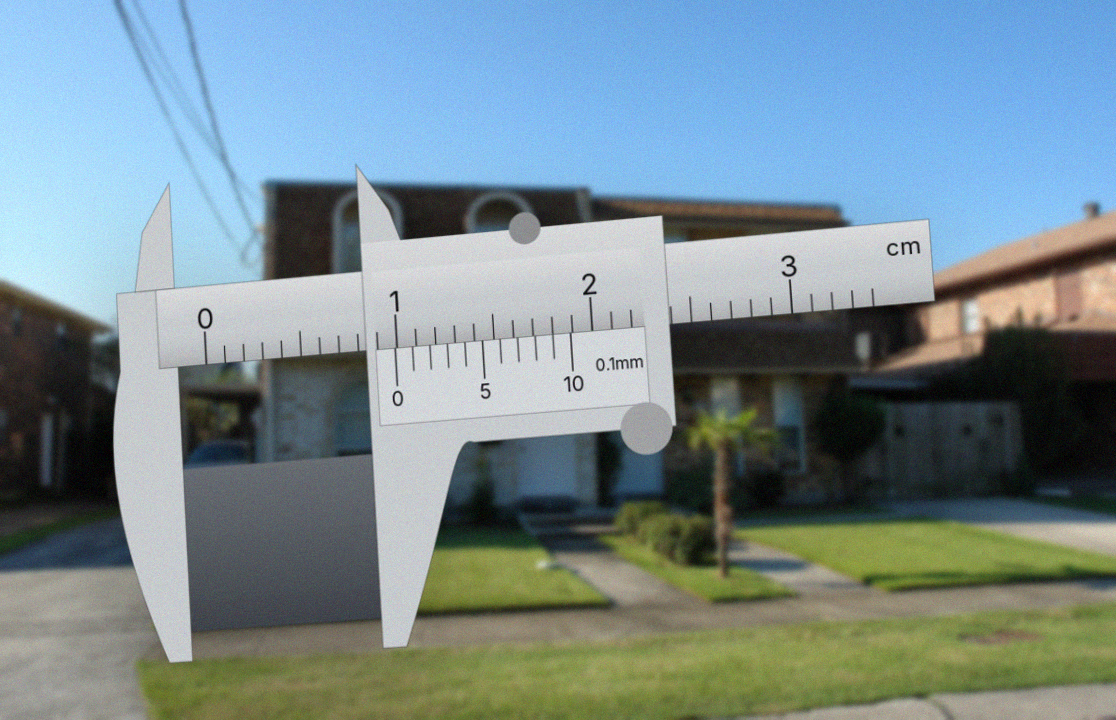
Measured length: 9.9 mm
